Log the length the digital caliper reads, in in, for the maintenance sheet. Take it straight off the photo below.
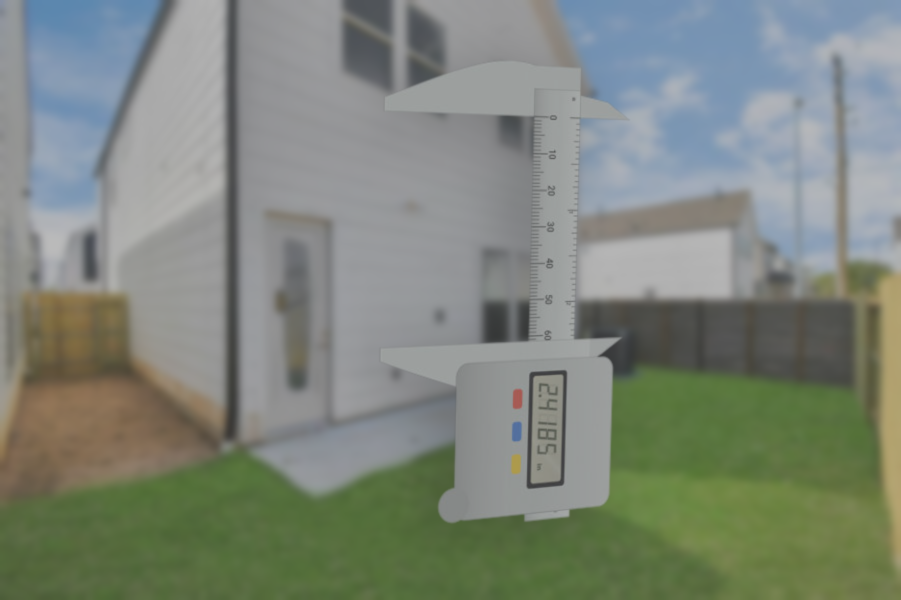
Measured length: 2.4185 in
